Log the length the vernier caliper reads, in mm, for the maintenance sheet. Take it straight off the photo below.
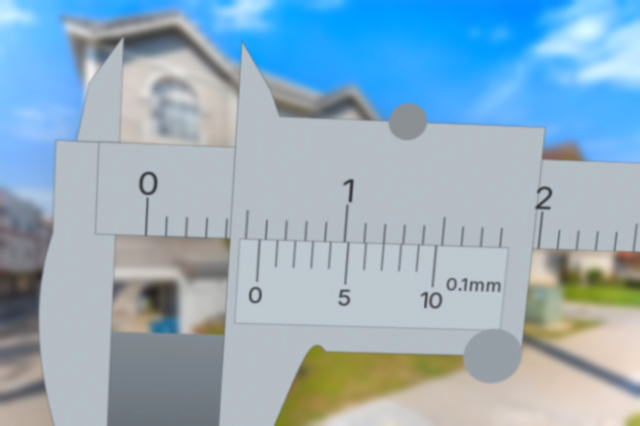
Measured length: 5.7 mm
